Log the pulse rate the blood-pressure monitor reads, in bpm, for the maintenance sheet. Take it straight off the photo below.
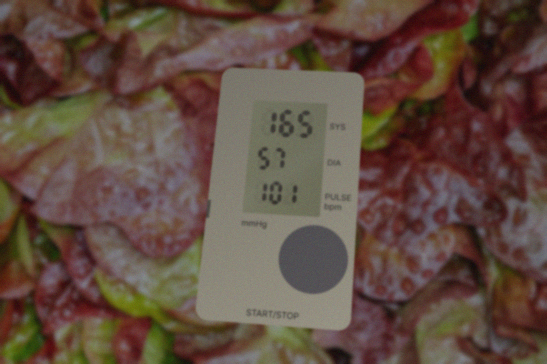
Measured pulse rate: 101 bpm
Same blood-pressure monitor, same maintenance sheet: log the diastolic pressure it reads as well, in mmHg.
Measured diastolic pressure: 57 mmHg
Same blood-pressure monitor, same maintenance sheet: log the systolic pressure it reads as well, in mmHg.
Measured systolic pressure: 165 mmHg
